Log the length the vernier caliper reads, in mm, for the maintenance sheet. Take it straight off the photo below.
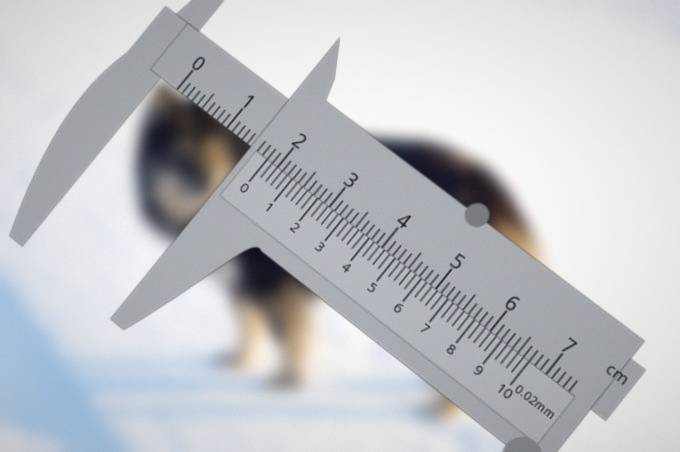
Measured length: 18.0 mm
